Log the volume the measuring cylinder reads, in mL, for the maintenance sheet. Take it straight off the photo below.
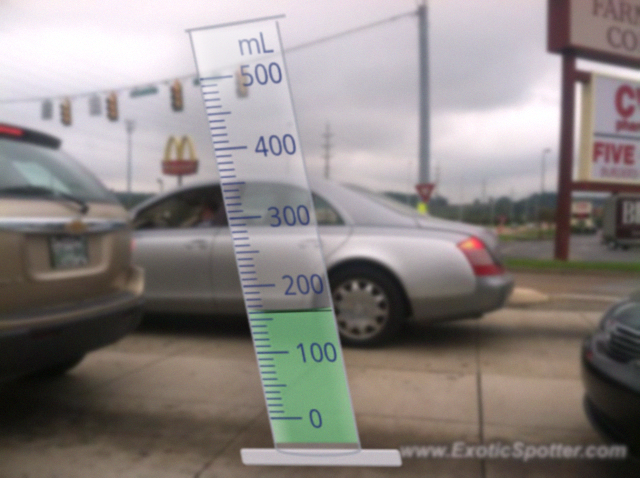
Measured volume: 160 mL
